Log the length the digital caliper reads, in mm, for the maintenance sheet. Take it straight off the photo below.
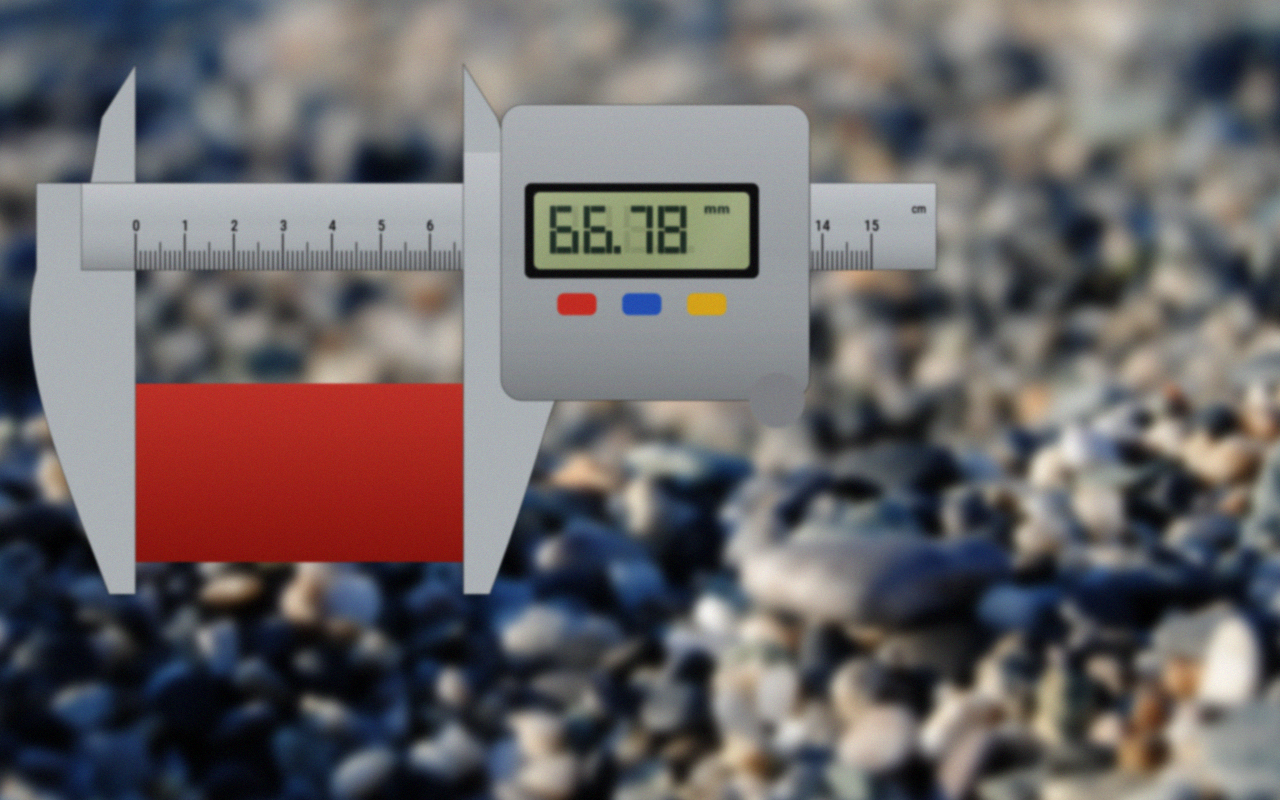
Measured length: 66.78 mm
